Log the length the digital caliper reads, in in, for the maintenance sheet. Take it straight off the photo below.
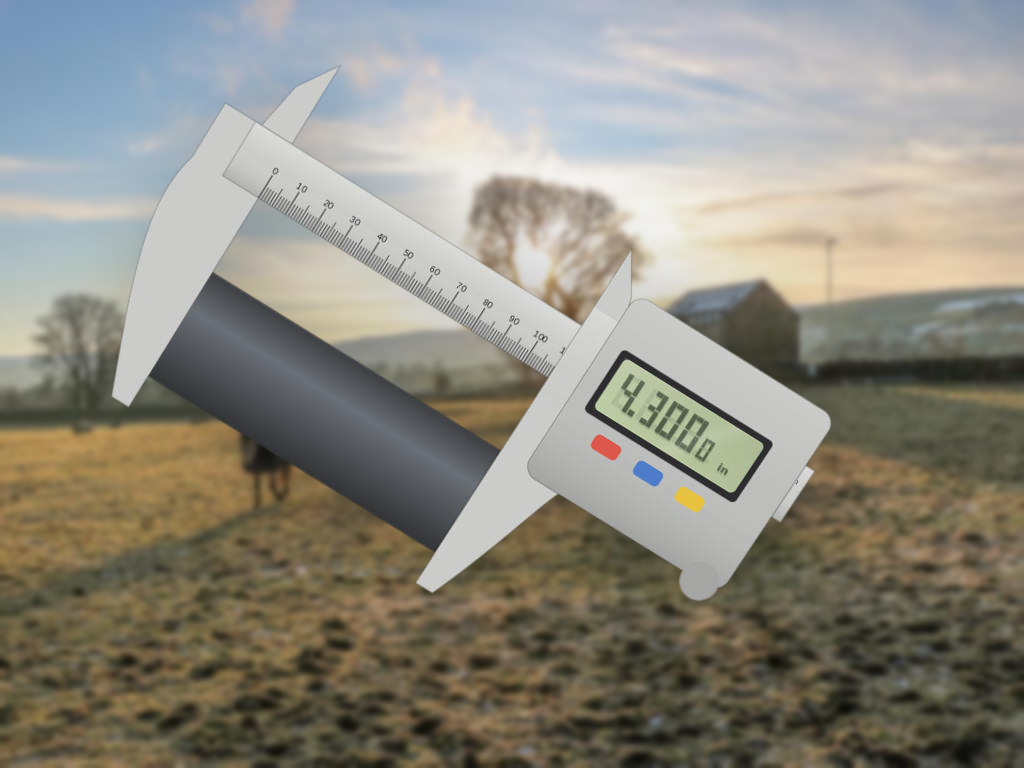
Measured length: 4.3000 in
